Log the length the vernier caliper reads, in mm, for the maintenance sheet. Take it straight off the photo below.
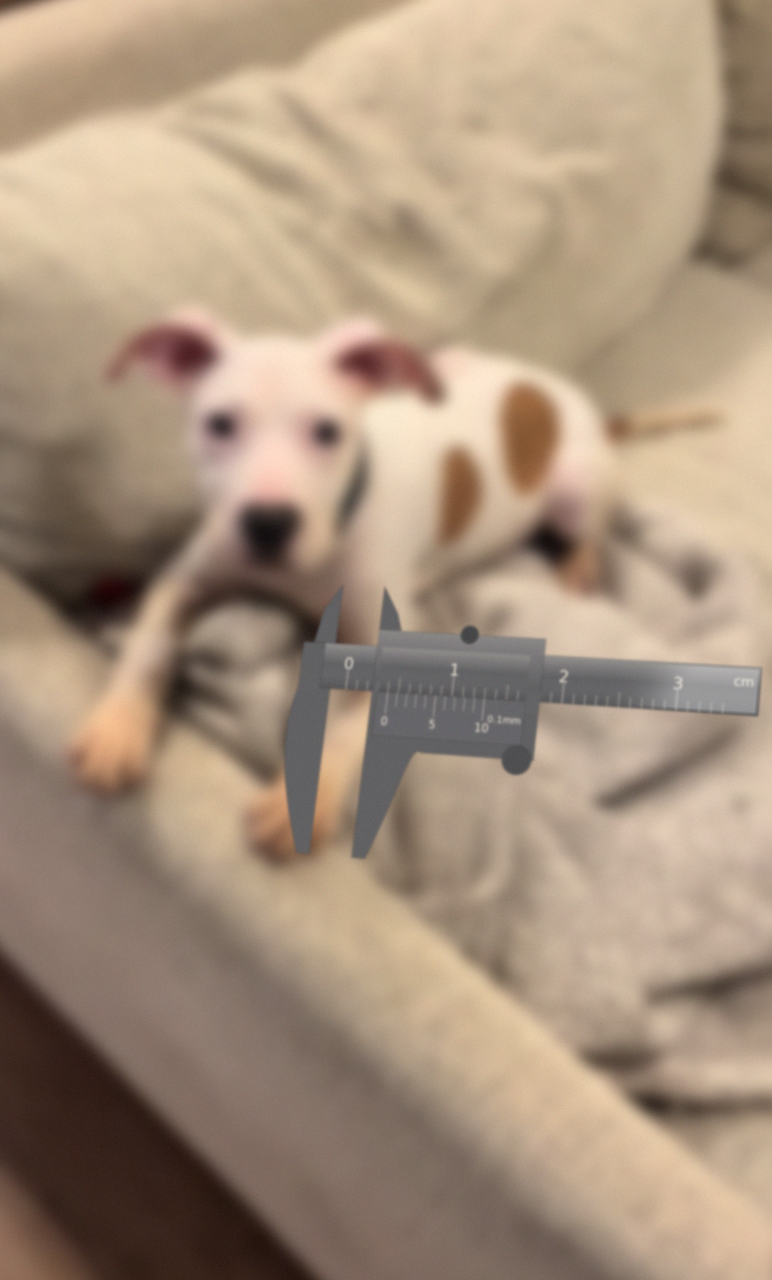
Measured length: 4.0 mm
